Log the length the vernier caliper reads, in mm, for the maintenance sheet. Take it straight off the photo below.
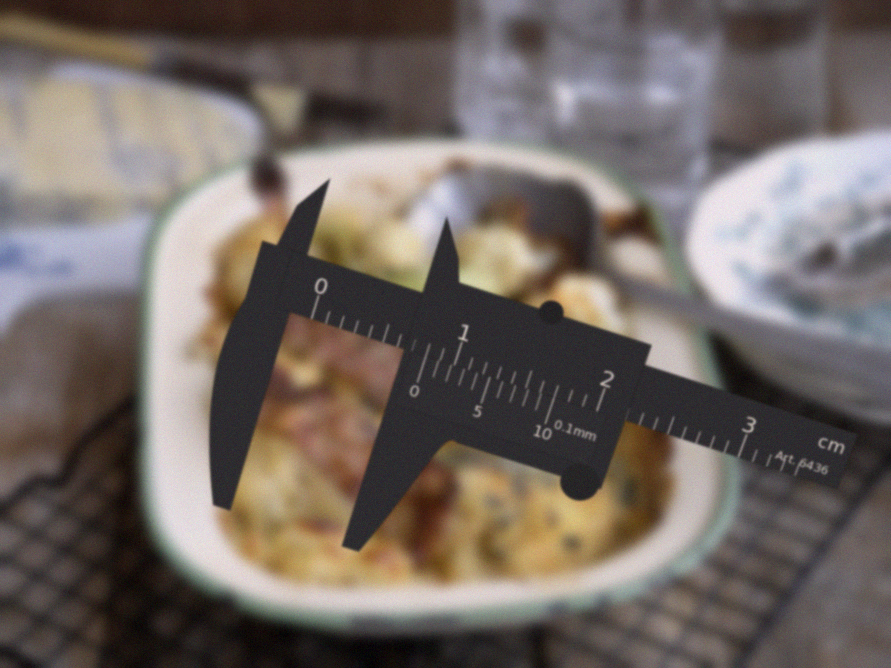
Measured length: 8.0 mm
